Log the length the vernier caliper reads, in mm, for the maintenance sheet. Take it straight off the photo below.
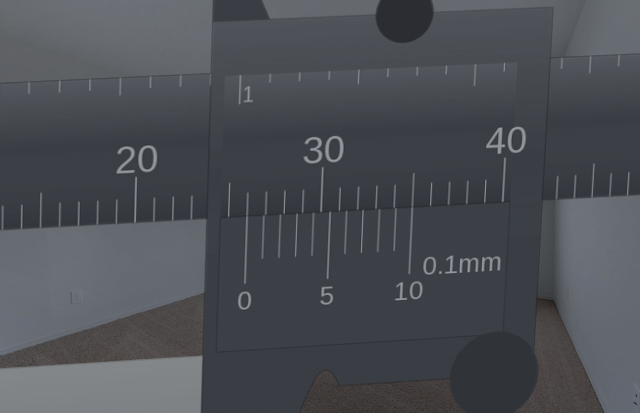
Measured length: 26.0 mm
